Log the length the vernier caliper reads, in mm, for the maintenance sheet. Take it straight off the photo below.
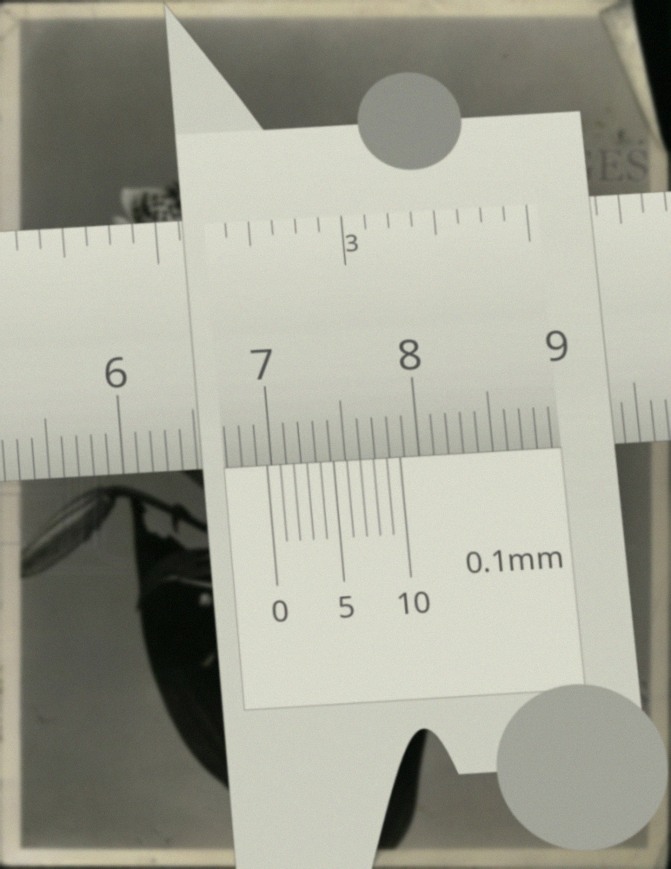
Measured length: 69.7 mm
